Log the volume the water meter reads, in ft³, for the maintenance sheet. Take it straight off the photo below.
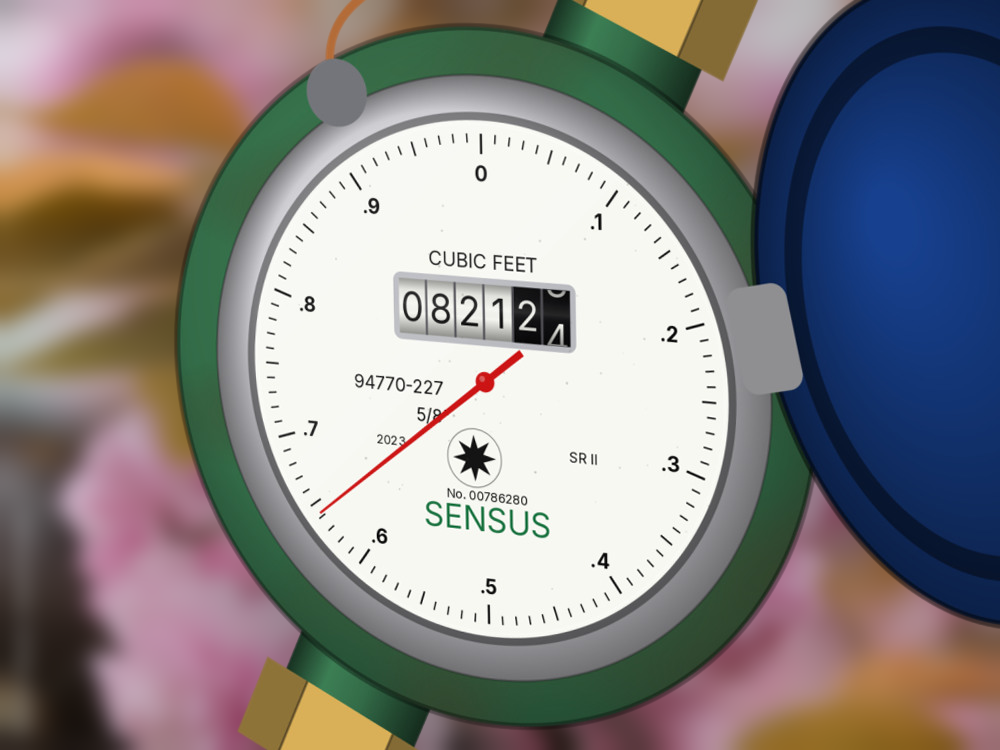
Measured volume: 82123.64 ft³
